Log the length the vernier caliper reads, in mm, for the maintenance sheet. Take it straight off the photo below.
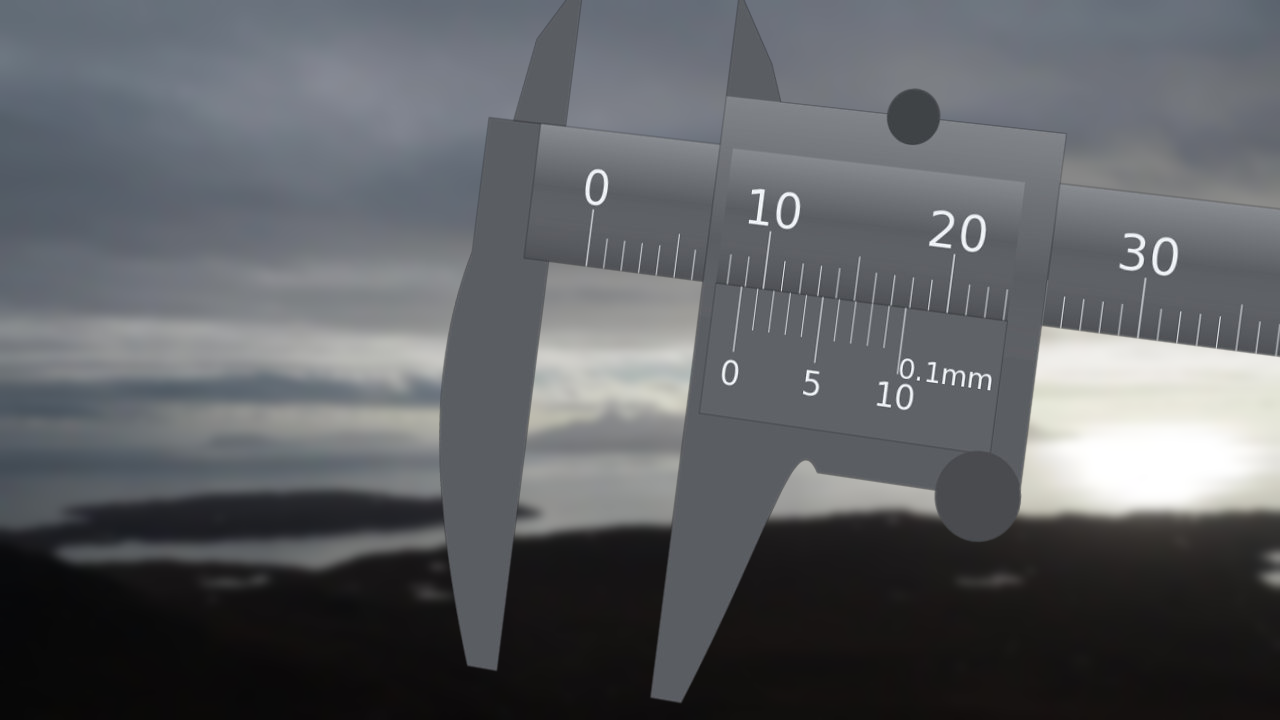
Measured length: 8.8 mm
